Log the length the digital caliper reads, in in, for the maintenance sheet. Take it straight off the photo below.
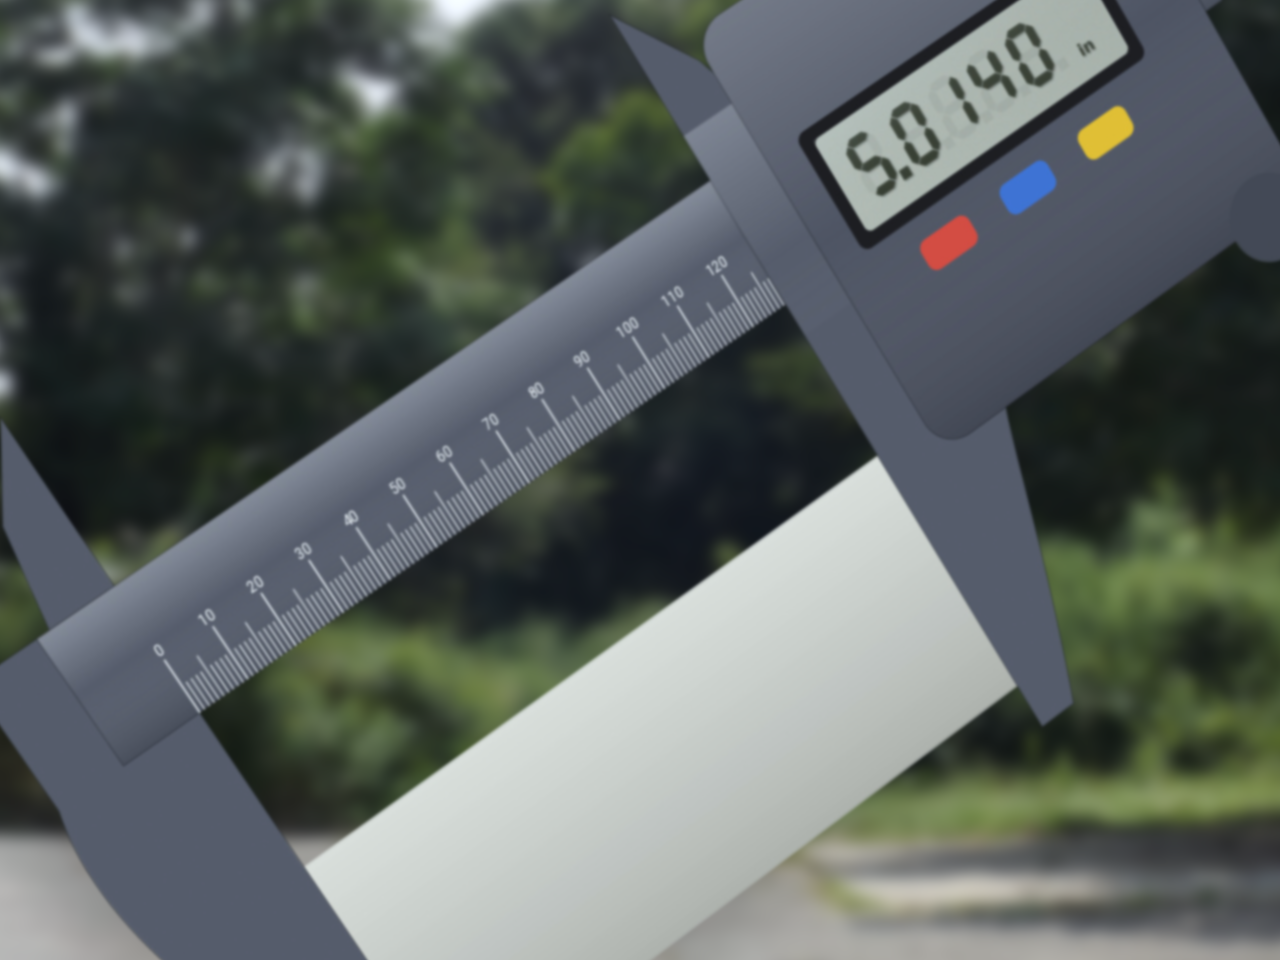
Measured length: 5.0140 in
